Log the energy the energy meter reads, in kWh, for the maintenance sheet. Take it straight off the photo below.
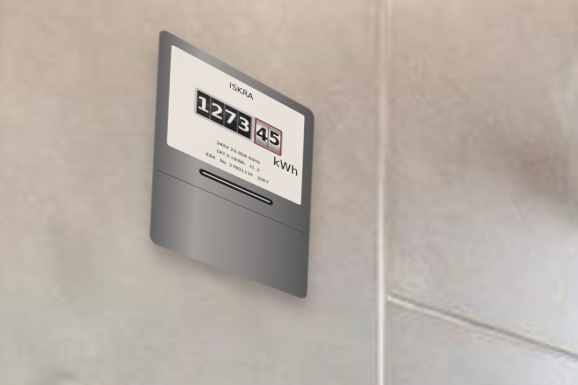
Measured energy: 1273.45 kWh
